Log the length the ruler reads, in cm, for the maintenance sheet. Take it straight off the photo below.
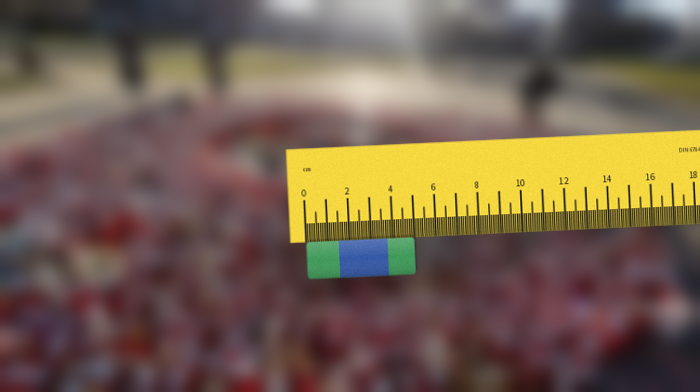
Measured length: 5 cm
